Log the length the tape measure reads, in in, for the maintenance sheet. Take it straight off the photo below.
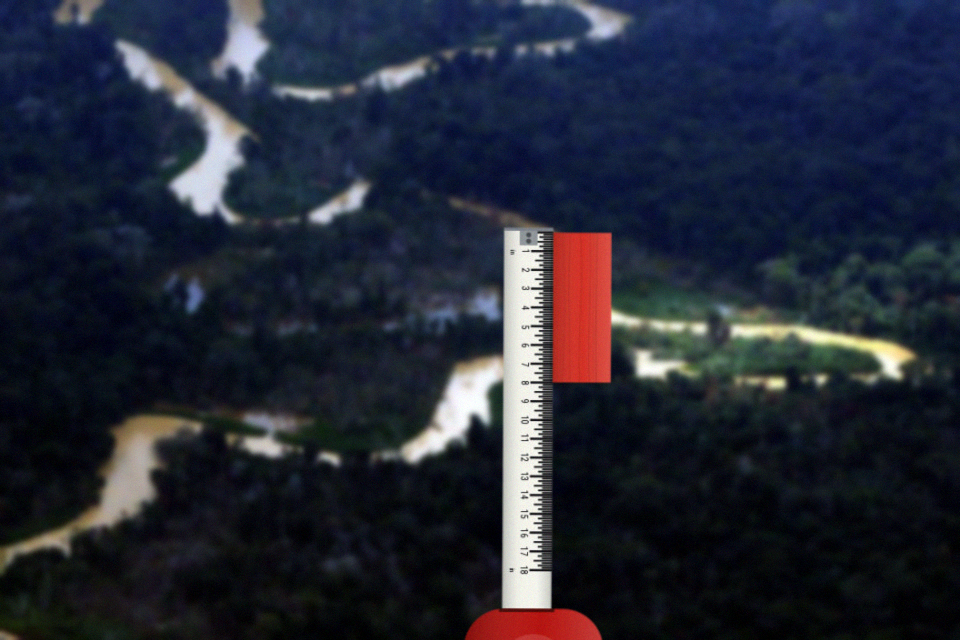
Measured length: 8 in
